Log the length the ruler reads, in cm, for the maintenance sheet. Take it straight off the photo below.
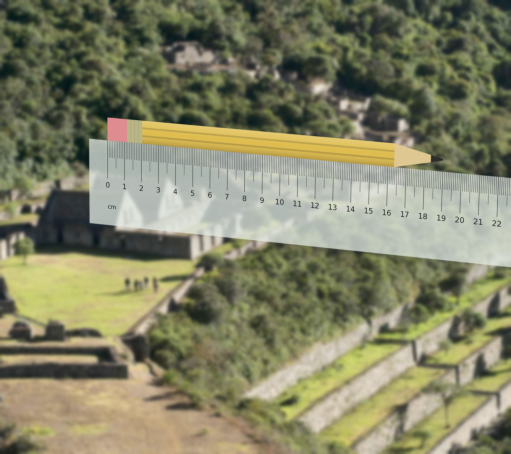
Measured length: 19 cm
